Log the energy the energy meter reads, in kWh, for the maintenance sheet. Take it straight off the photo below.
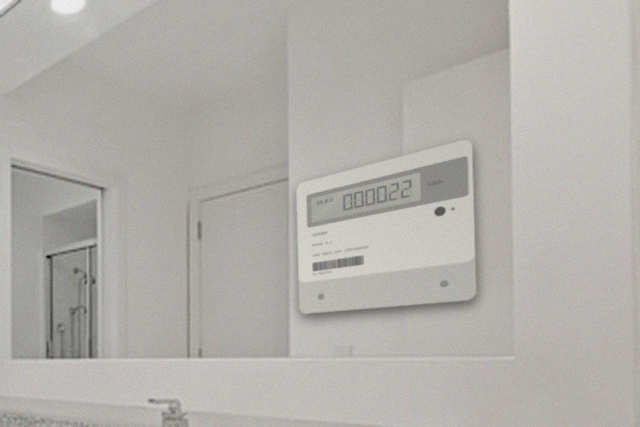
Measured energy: 22 kWh
